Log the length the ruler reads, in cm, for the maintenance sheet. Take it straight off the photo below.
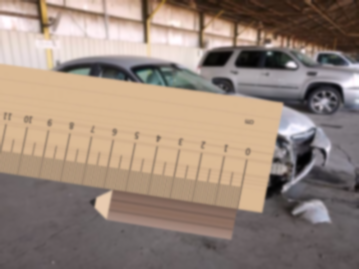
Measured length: 6.5 cm
